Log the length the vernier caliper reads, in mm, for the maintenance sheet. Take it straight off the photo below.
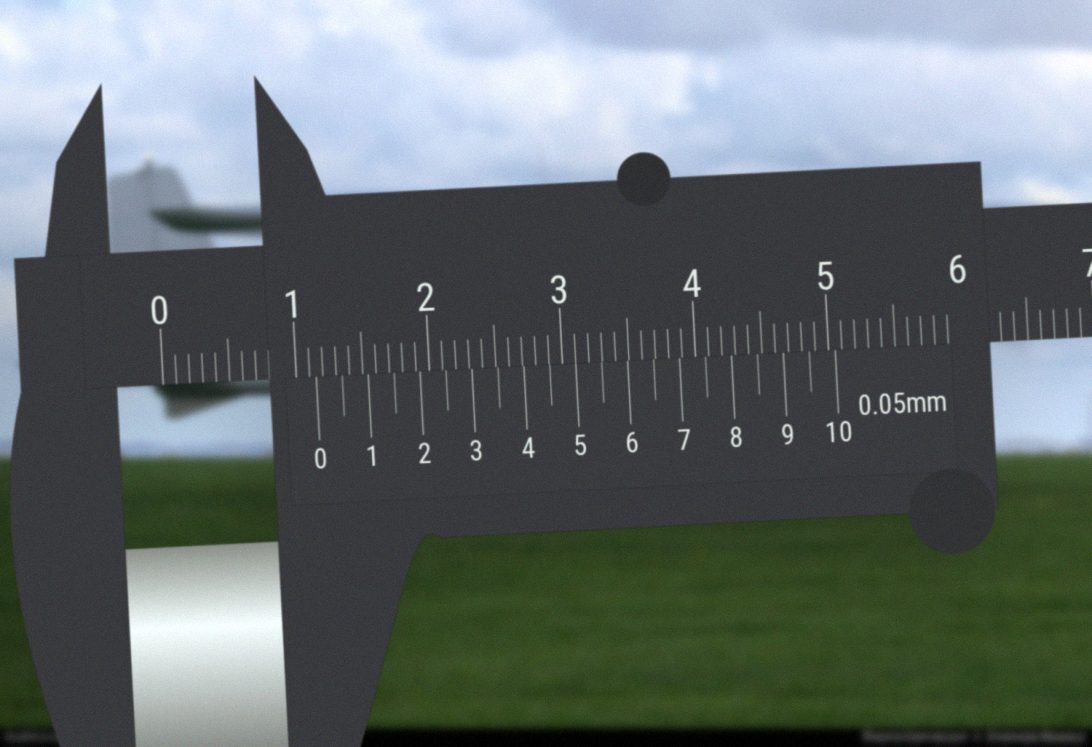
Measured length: 11.5 mm
